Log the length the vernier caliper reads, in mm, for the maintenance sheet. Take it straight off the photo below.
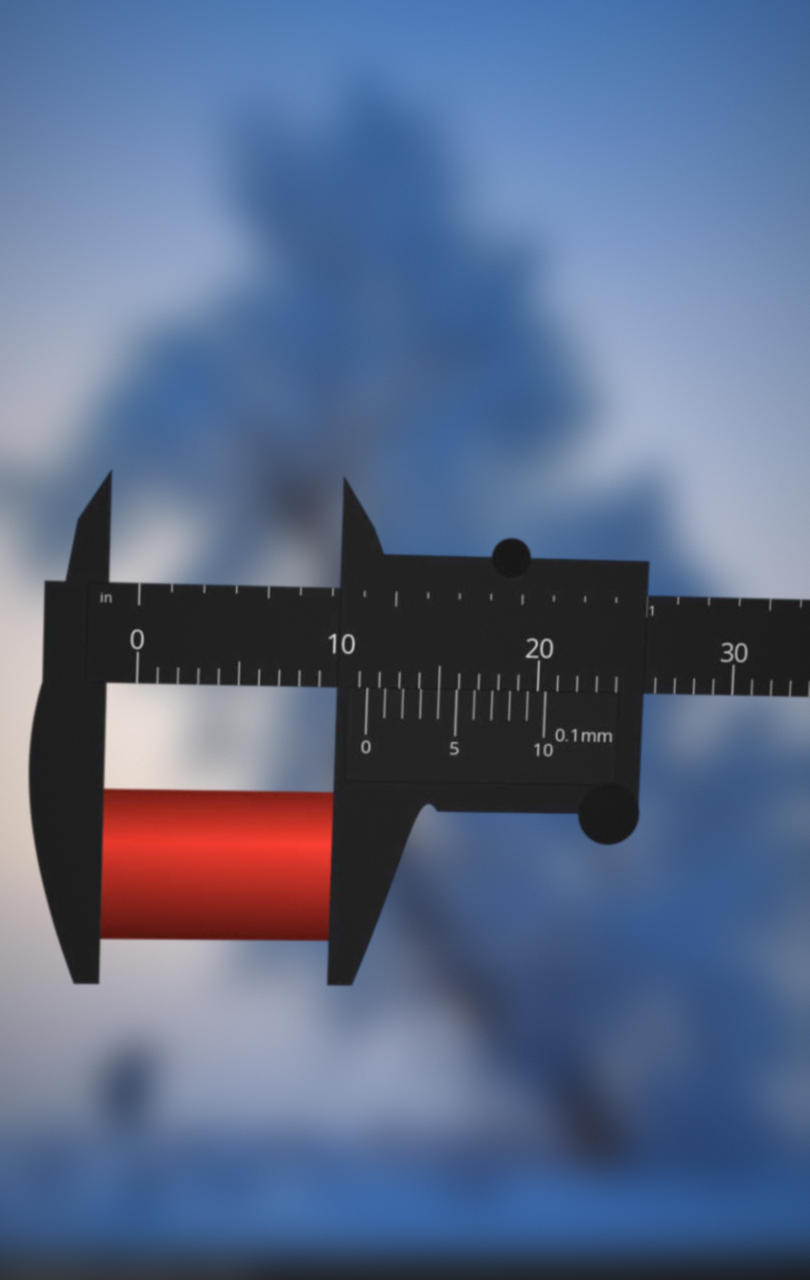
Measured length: 11.4 mm
